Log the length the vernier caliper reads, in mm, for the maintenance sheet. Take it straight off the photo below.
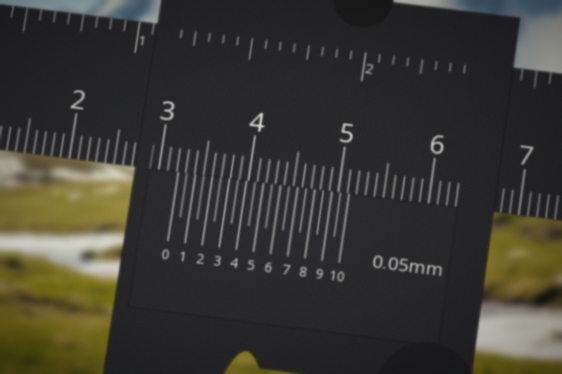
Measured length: 32.2 mm
